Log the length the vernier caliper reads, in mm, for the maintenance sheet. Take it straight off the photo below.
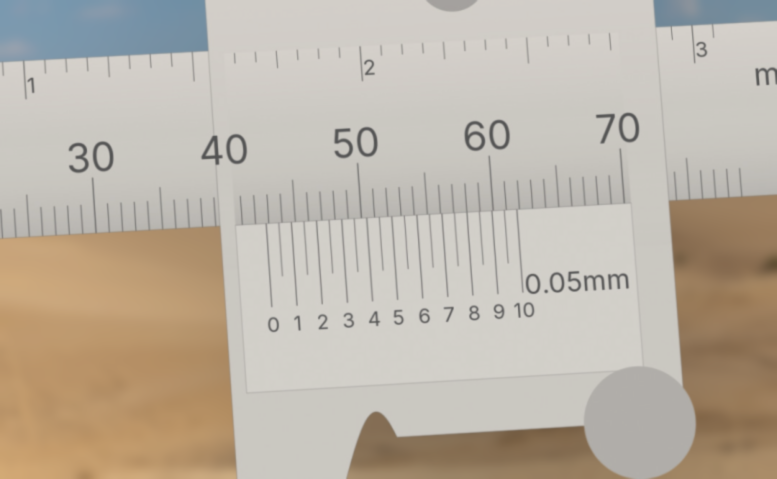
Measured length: 42.8 mm
